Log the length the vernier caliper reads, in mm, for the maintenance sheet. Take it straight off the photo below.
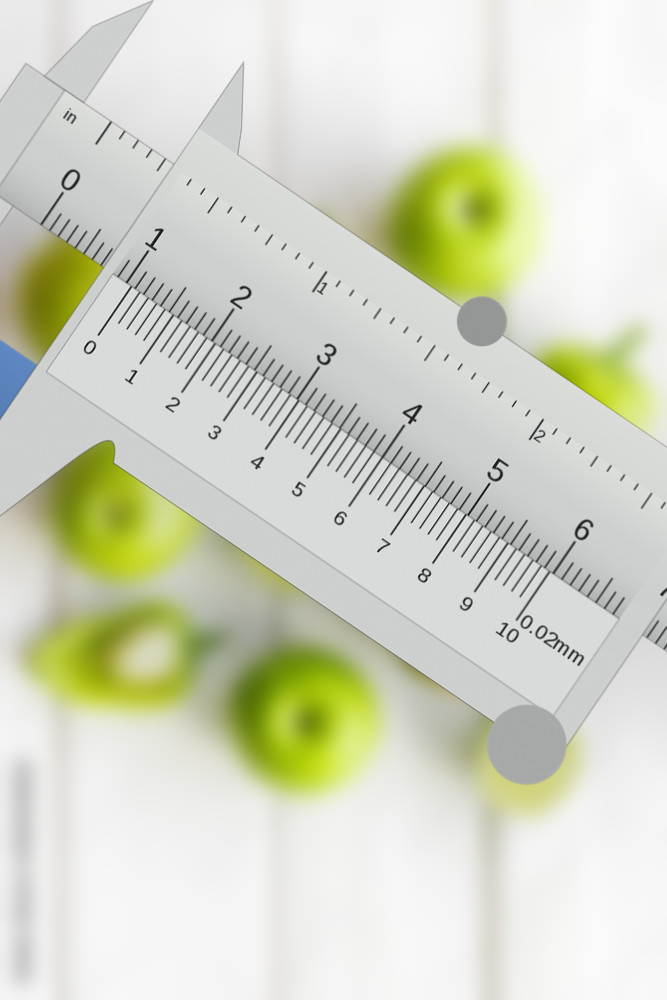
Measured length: 10.6 mm
